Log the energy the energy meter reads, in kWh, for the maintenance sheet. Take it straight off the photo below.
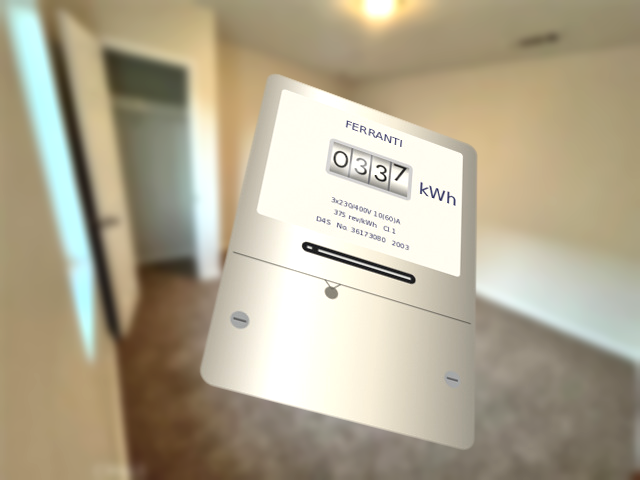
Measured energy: 337 kWh
